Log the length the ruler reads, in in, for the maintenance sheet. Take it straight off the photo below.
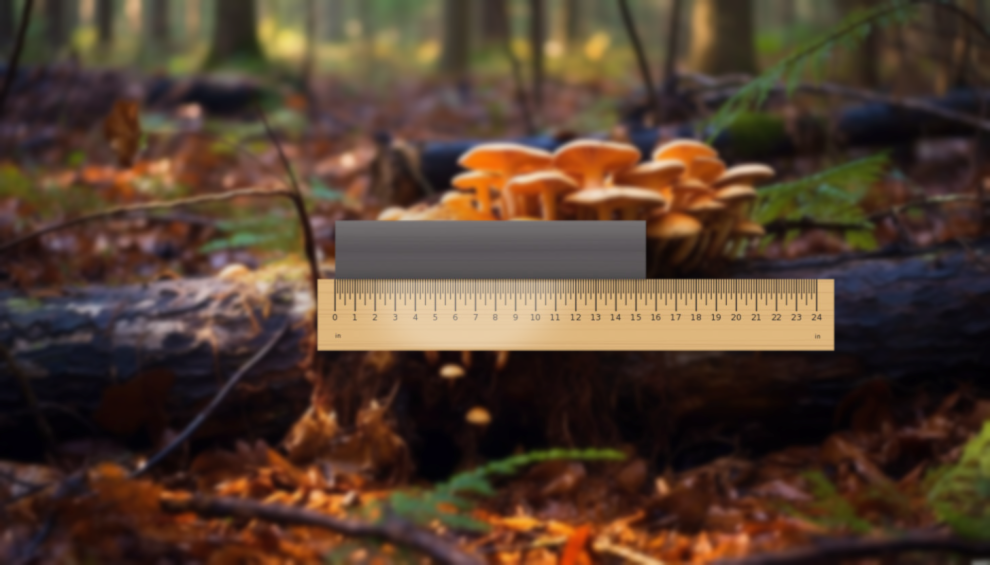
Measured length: 15.5 in
